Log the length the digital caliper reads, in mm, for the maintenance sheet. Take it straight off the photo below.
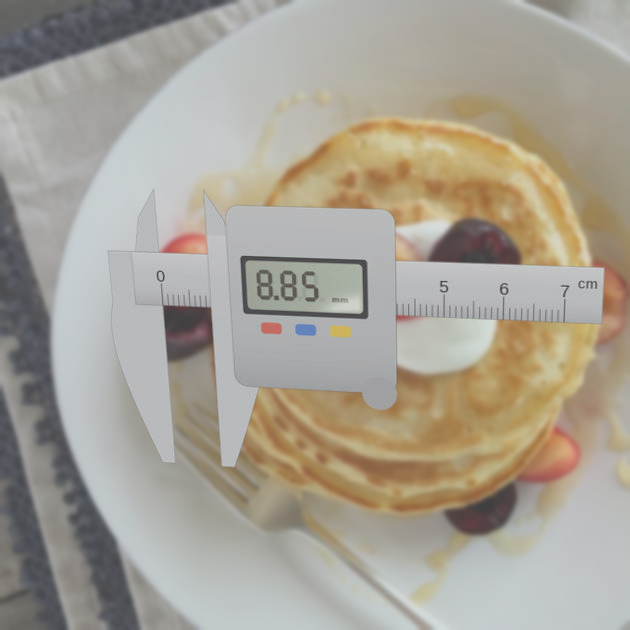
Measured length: 8.85 mm
